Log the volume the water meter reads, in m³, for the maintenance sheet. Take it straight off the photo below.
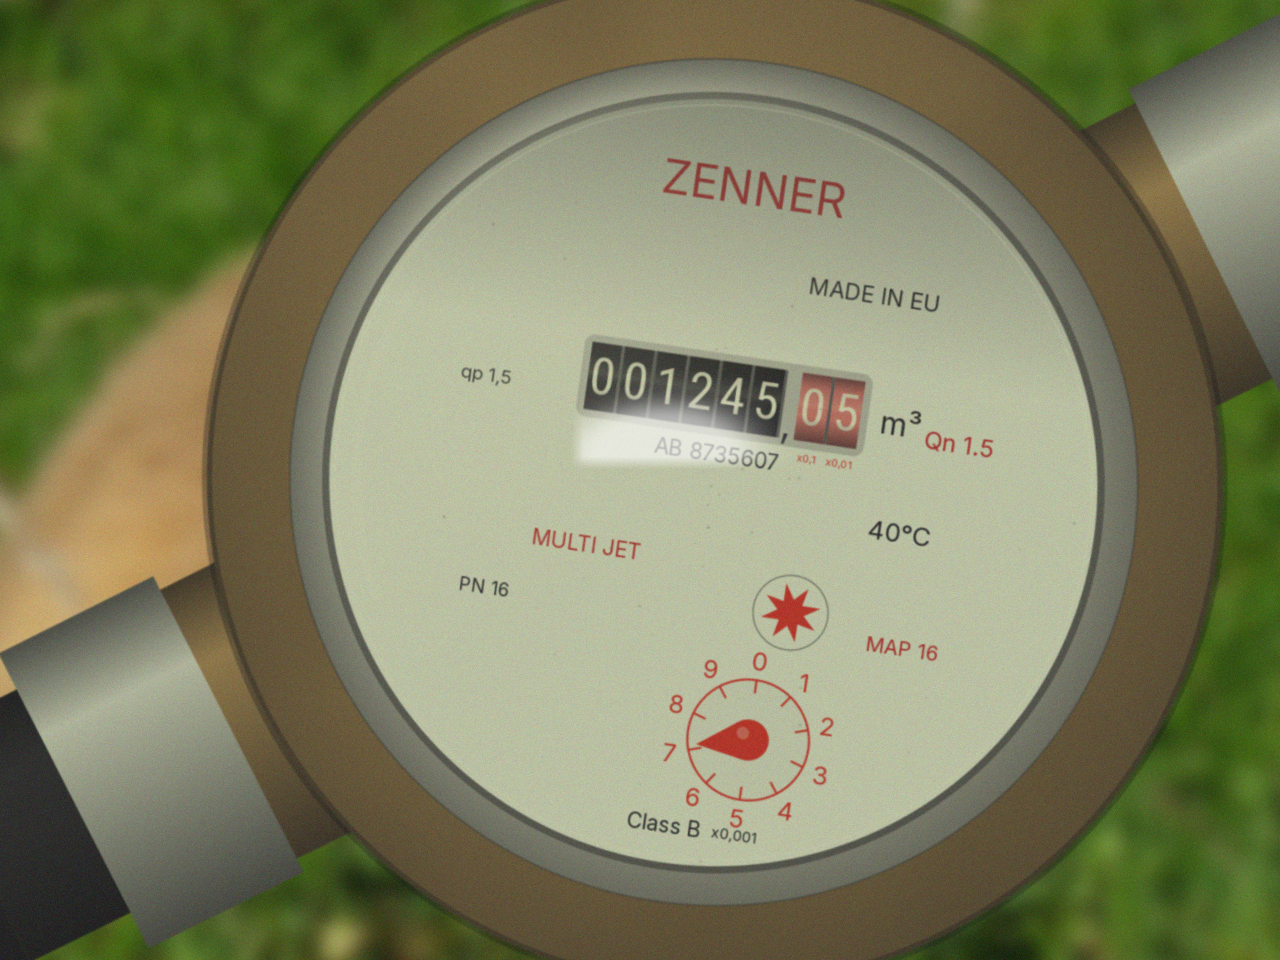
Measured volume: 1245.057 m³
